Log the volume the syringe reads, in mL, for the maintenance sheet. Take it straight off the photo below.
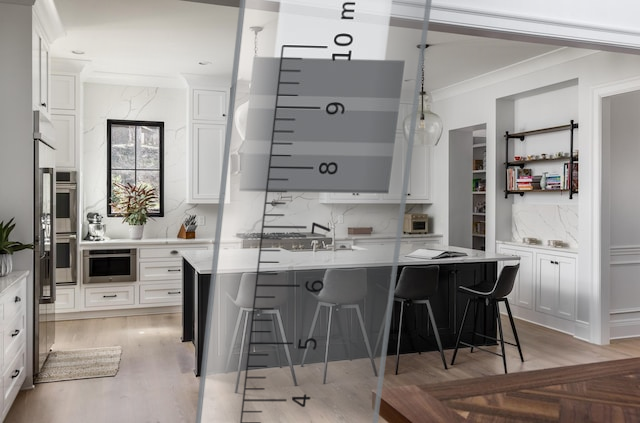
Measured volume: 7.6 mL
